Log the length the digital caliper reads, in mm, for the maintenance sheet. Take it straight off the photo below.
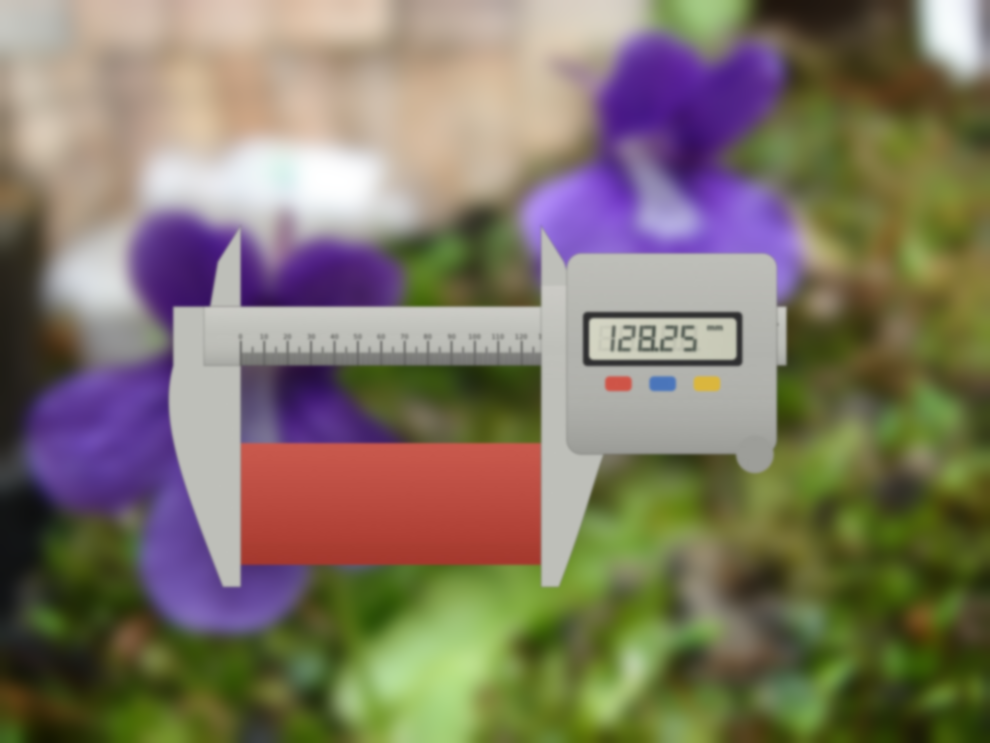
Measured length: 128.25 mm
